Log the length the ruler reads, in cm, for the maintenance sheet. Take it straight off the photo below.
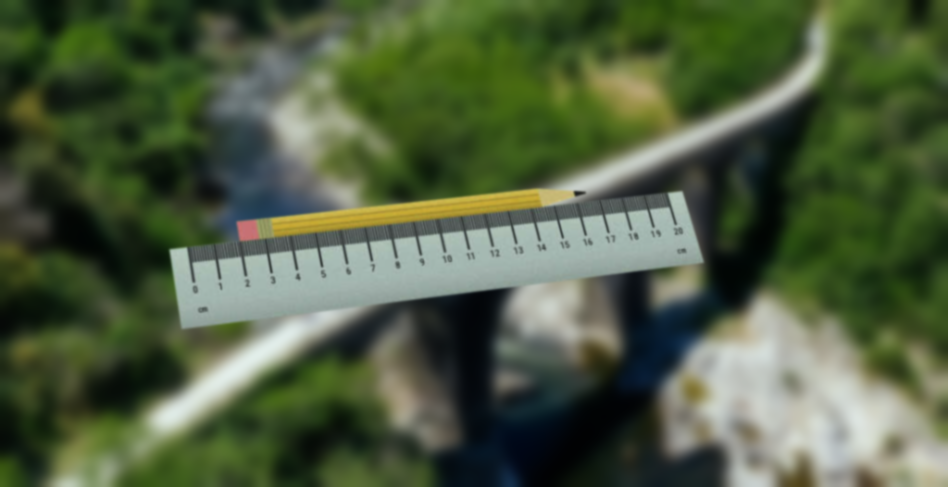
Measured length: 14.5 cm
